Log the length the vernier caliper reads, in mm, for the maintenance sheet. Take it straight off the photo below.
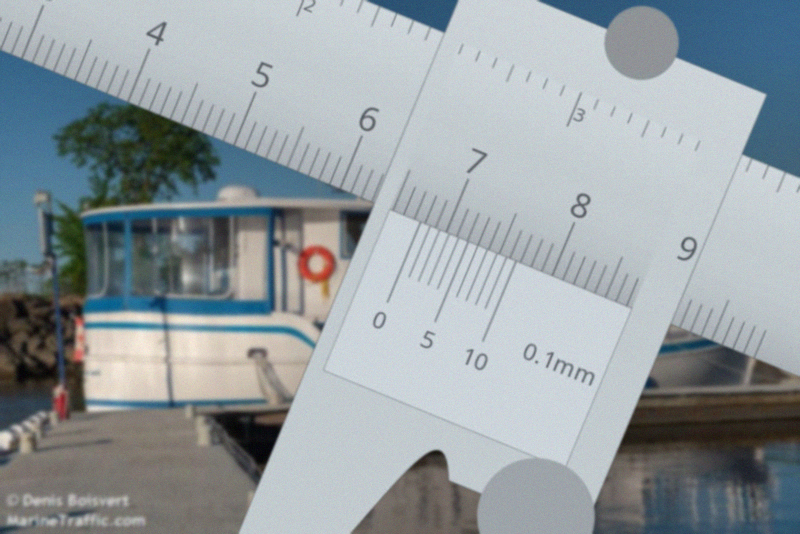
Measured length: 67.6 mm
